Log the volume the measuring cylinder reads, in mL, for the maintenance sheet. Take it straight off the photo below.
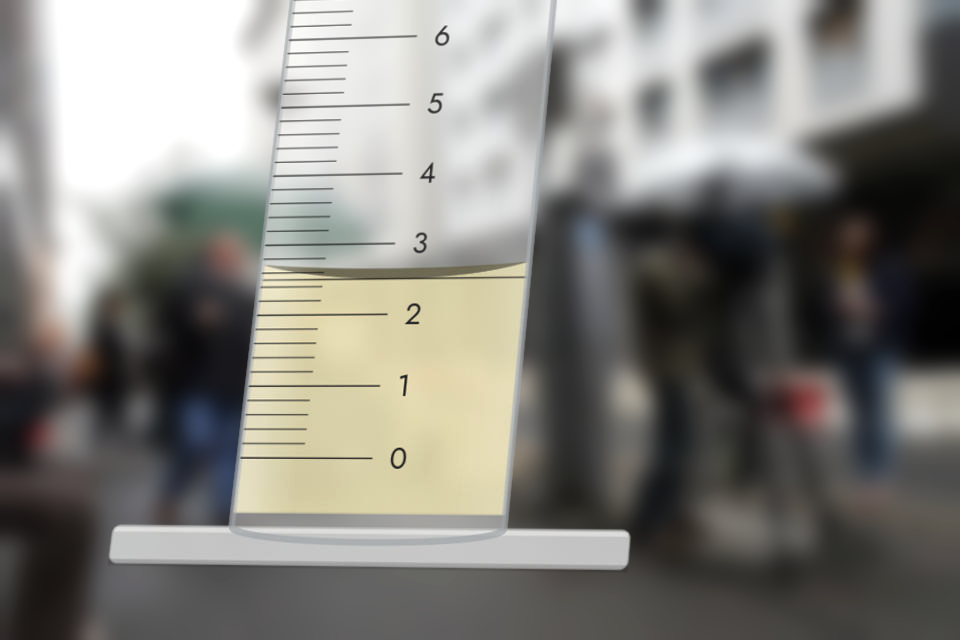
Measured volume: 2.5 mL
